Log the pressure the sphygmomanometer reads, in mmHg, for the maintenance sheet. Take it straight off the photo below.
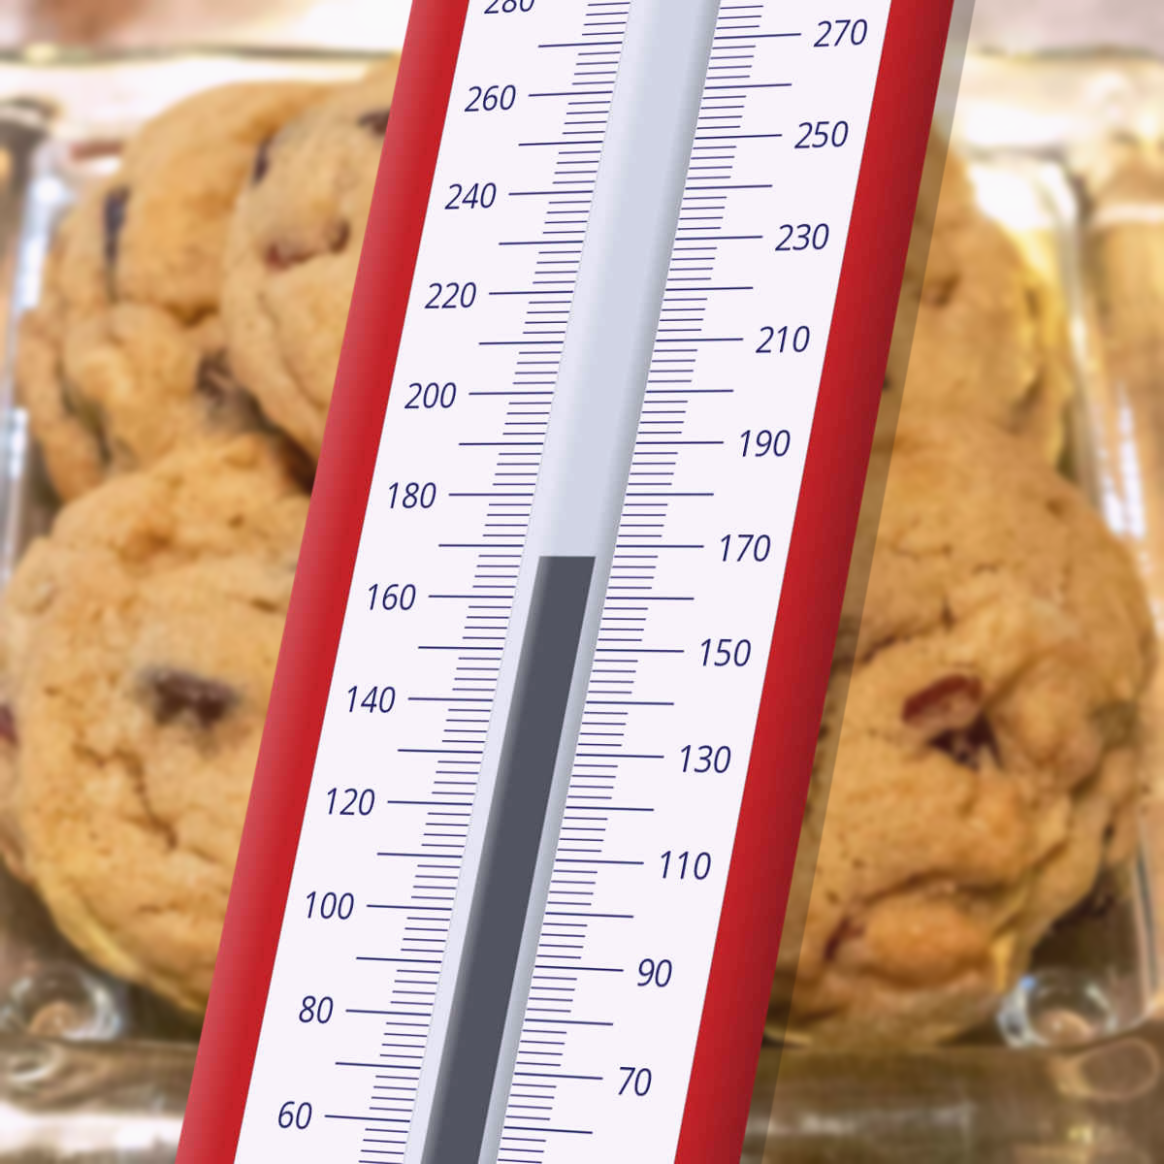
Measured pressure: 168 mmHg
